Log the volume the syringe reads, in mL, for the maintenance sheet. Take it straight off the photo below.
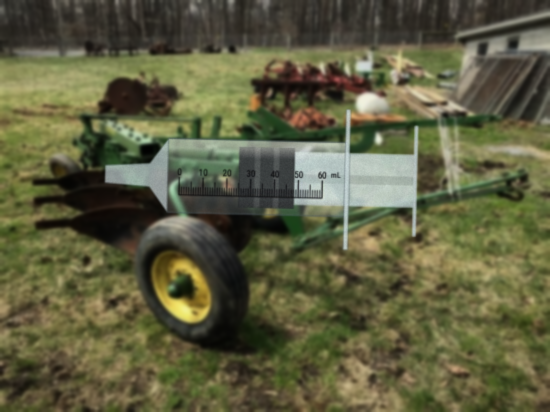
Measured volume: 25 mL
